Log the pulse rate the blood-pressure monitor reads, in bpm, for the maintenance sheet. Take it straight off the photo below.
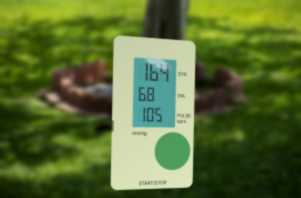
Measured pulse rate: 105 bpm
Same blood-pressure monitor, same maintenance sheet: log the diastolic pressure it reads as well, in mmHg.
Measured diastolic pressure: 68 mmHg
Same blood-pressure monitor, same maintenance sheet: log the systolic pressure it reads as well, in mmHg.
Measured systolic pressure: 164 mmHg
